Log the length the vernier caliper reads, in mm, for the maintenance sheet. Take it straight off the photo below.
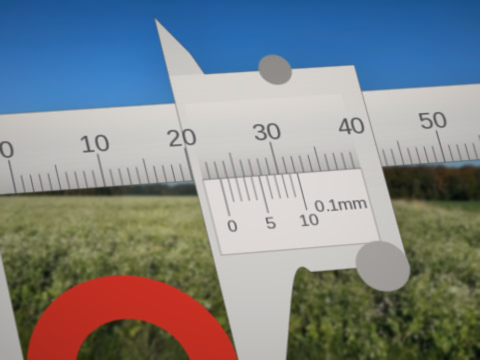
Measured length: 23.2 mm
